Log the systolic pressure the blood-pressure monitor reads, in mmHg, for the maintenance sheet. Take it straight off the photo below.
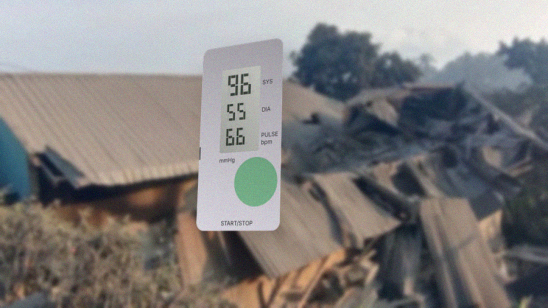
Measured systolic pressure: 96 mmHg
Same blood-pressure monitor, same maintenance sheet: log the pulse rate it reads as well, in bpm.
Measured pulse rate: 66 bpm
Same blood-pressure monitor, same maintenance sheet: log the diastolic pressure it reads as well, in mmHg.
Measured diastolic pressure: 55 mmHg
